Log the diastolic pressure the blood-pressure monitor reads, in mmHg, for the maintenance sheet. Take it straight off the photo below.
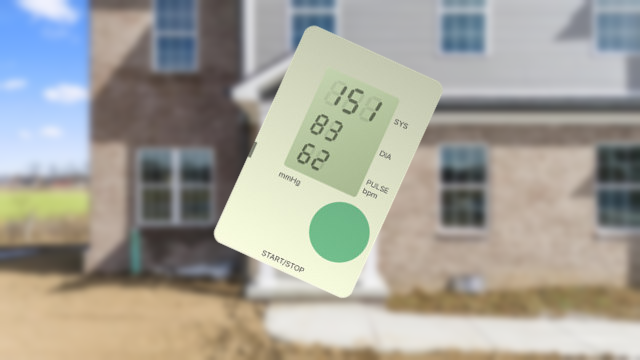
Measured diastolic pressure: 83 mmHg
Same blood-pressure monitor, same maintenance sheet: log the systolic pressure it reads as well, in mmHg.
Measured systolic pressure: 151 mmHg
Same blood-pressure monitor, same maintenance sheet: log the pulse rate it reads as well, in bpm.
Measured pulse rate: 62 bpm
